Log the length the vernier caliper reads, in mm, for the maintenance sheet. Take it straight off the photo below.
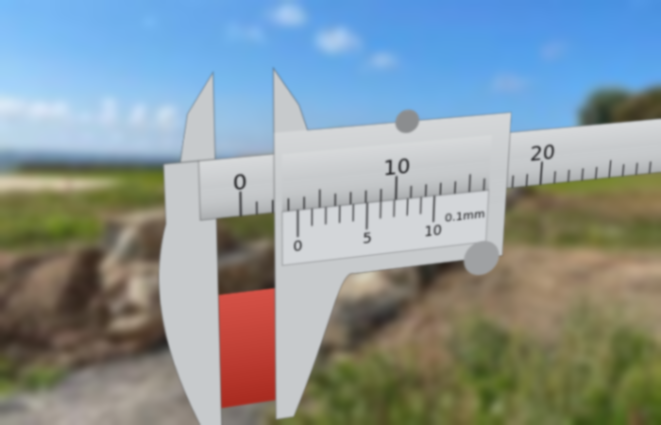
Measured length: 3.6 mm
